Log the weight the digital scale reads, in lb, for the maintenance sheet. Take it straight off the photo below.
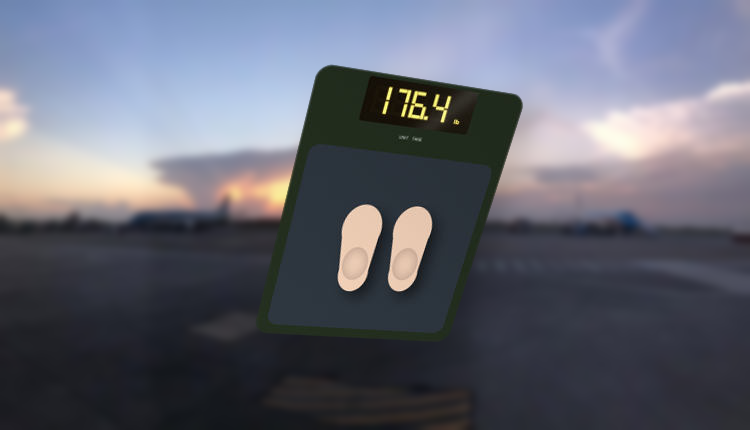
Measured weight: 176.4 lb
